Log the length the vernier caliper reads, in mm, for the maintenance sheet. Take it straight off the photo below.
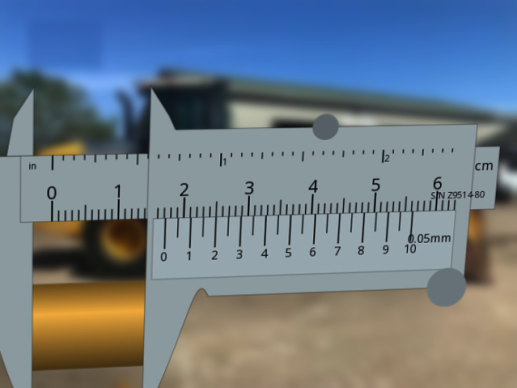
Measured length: 17.2 mm
